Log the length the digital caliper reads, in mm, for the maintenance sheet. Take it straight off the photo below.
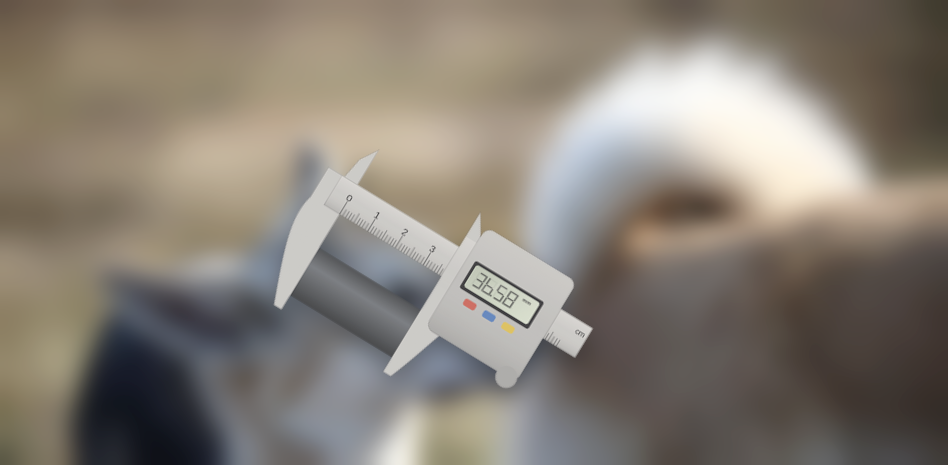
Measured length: 36.58 mm
